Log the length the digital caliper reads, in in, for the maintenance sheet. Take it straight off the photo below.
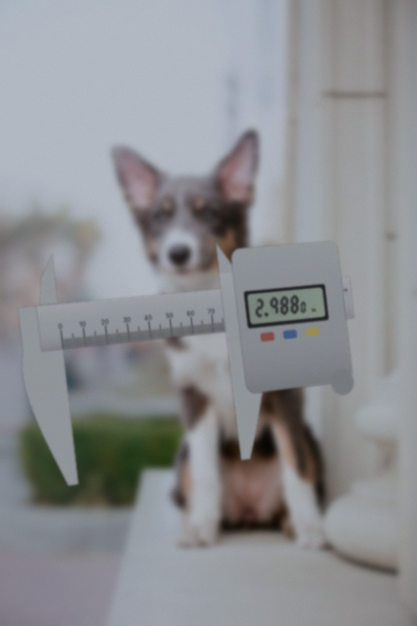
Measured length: 2.9880 in
